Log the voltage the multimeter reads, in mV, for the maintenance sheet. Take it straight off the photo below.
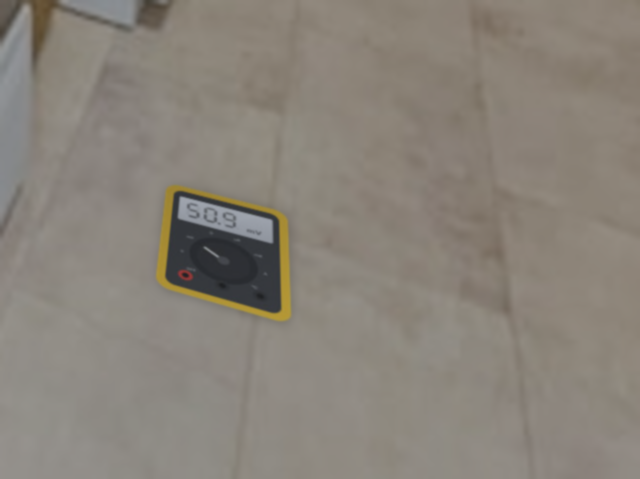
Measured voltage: 50.9 mV
